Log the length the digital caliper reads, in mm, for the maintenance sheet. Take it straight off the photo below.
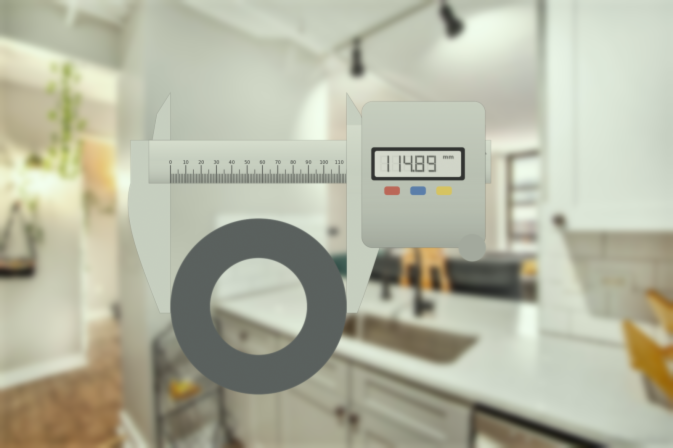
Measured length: 114.89 mm
